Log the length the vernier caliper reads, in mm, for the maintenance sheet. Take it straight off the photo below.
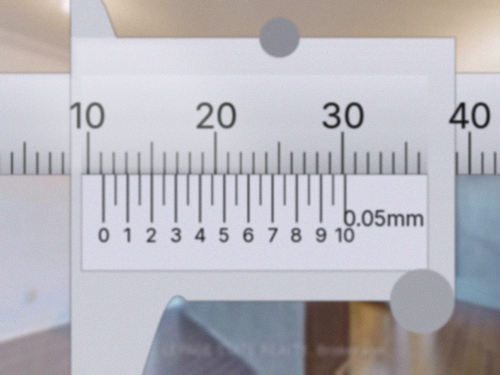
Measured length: 11.2 mm
